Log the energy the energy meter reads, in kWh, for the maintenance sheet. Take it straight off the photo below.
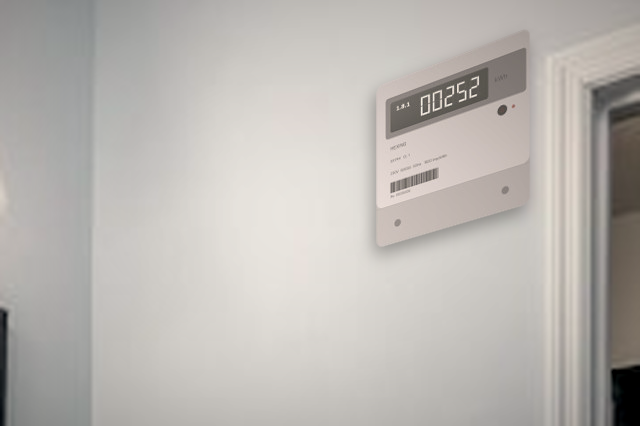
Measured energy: 252 kWh
